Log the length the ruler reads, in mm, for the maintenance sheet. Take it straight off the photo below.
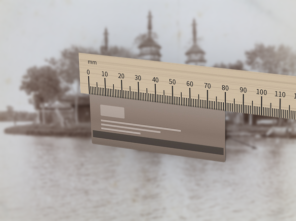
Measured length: 80 mm
